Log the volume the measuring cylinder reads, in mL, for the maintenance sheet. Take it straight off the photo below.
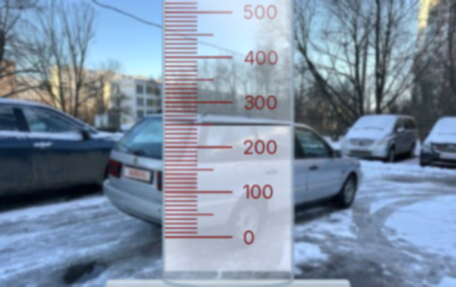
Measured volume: 250 mL
